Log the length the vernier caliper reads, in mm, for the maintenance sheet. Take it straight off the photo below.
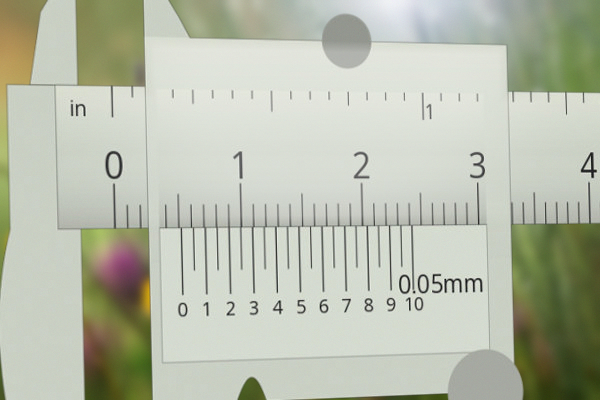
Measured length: 5.2 mm
